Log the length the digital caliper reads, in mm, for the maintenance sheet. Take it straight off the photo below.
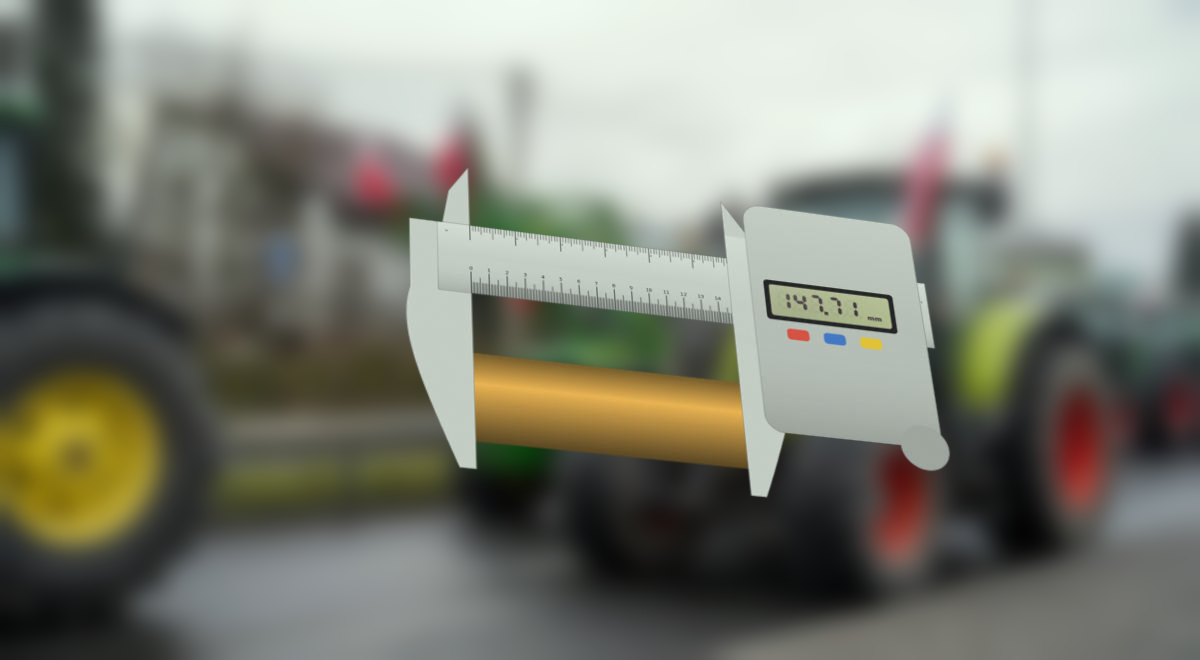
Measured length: 147.71 mm
